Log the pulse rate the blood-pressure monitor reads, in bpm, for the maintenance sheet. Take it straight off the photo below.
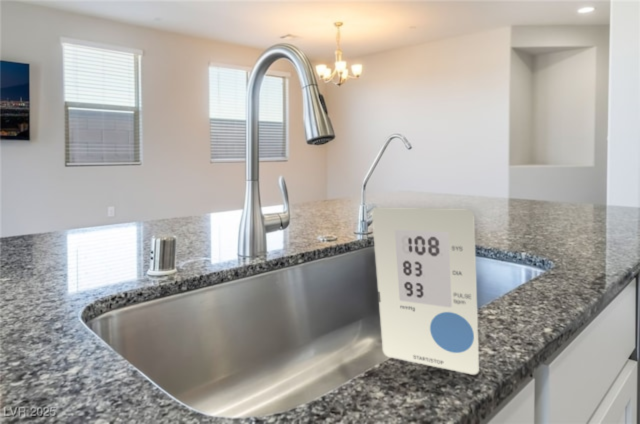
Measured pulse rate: 93 bpm
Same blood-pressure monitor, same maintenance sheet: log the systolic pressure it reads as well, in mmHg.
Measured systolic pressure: 108 mmHg
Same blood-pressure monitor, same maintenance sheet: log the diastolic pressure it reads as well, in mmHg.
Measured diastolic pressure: 83 mmHg
